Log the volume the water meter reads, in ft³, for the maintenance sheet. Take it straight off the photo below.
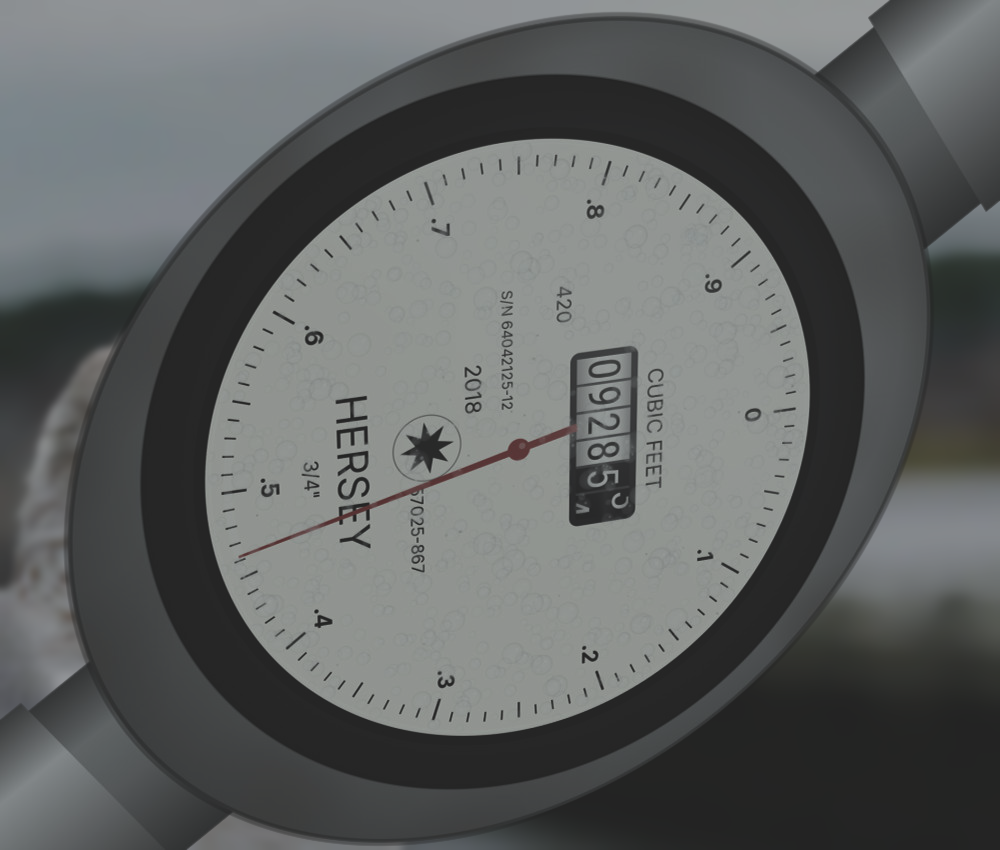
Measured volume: 92853.46 ft³
